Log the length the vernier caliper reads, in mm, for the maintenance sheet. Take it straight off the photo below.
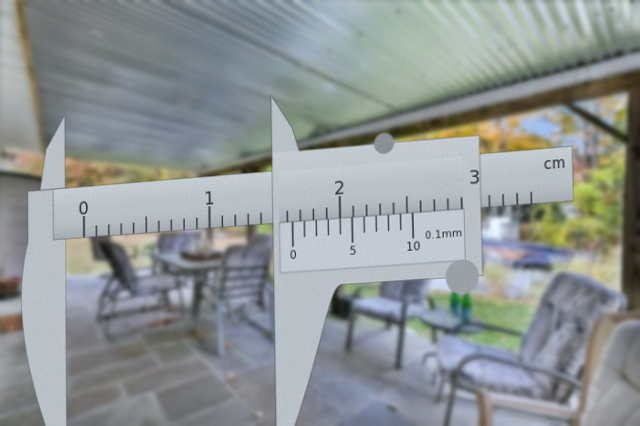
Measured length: 16.4 mm
